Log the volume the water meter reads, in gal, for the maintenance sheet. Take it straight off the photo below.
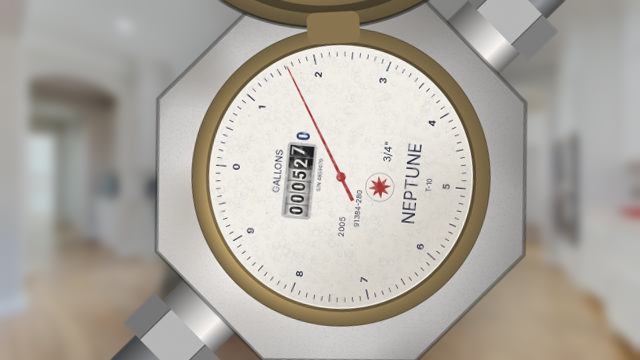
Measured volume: 5271.6 gal
